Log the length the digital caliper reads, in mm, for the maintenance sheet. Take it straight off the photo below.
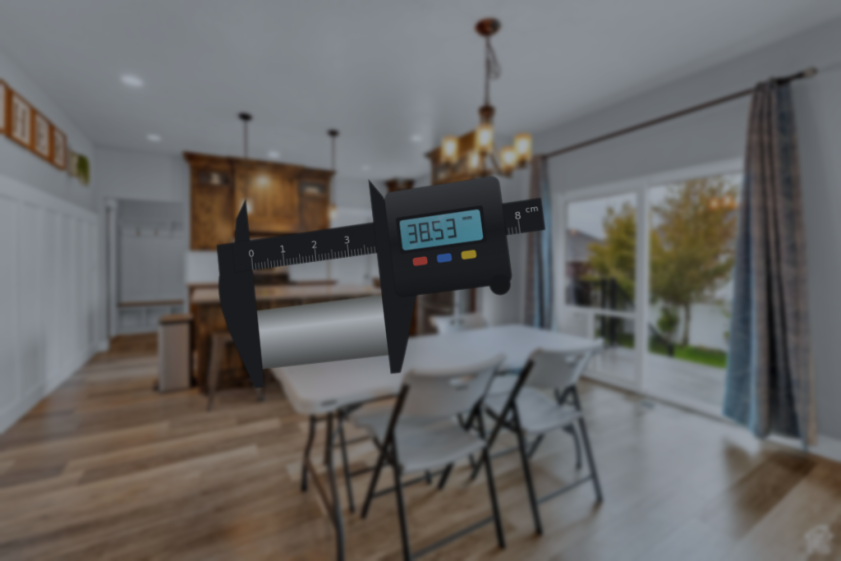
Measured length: 38.53 mm
